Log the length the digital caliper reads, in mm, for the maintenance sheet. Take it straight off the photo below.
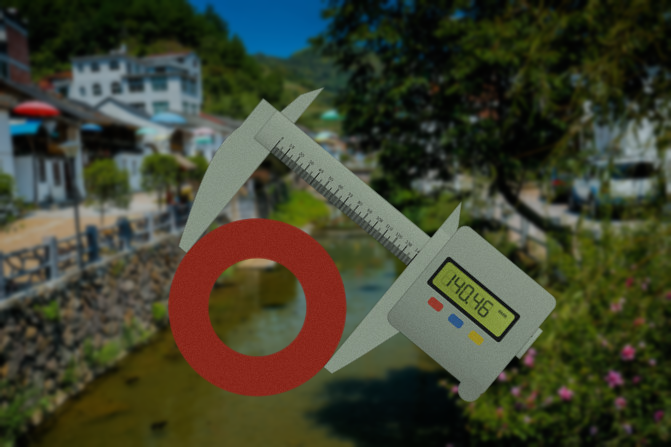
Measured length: 140.46 mm
